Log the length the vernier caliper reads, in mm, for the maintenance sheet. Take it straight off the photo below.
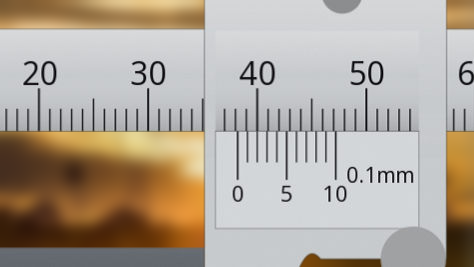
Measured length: 38.2 mm
